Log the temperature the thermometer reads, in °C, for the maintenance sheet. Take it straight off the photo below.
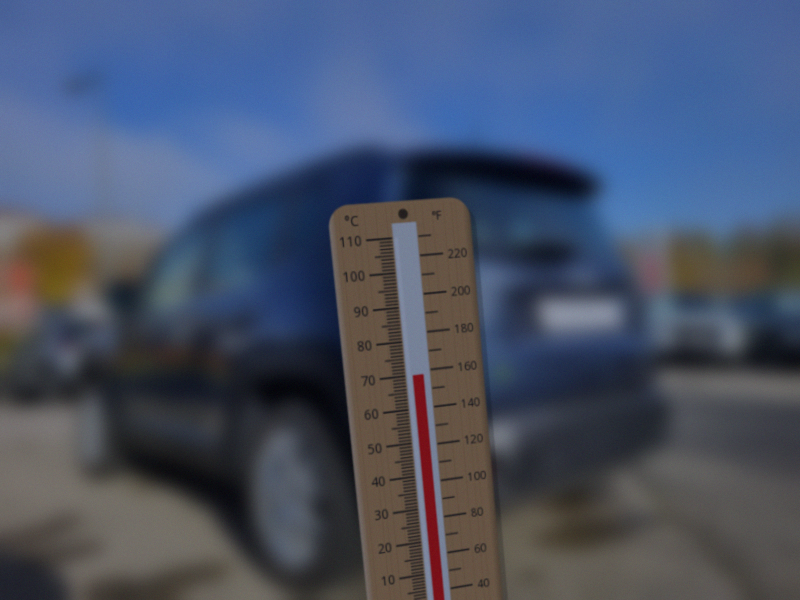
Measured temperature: 70 °C
